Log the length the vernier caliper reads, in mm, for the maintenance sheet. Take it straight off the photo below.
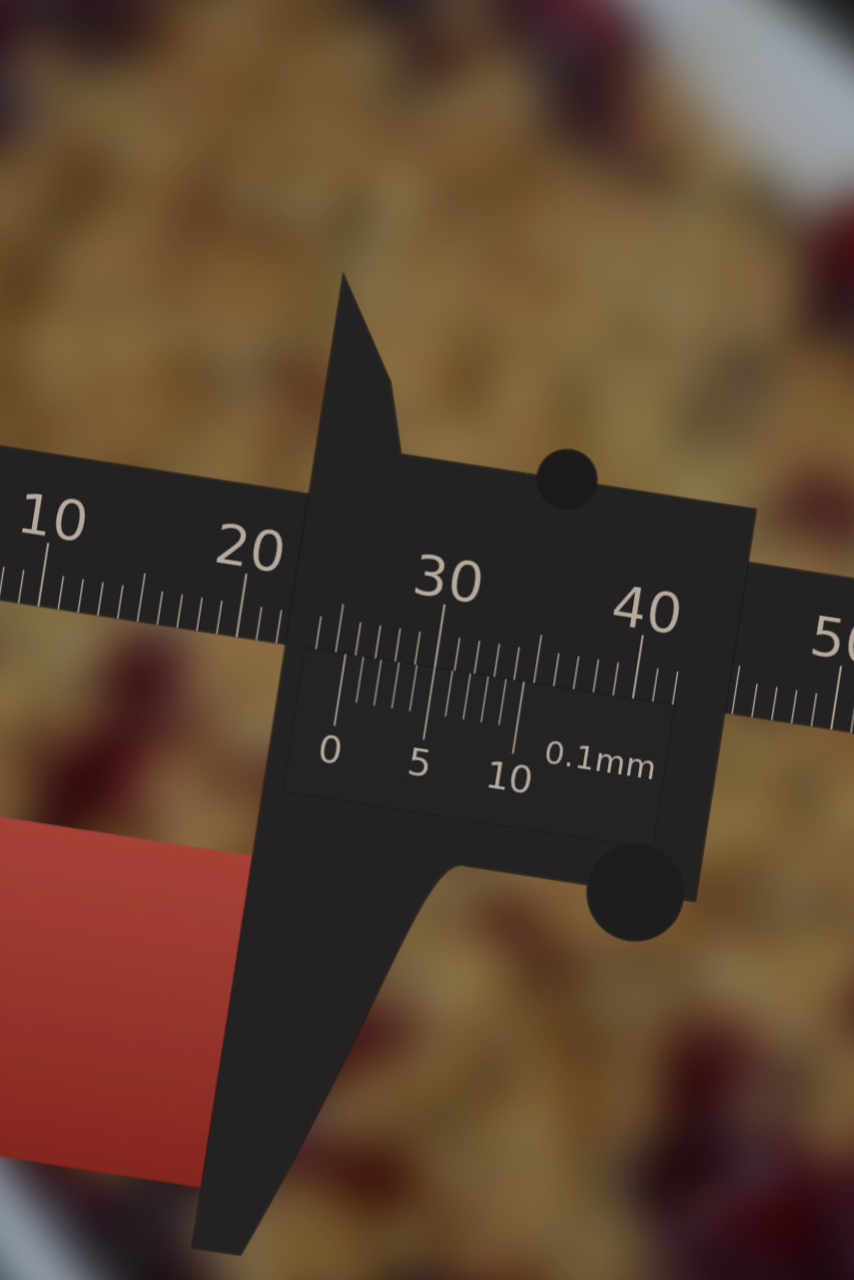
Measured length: 25.5 mm
